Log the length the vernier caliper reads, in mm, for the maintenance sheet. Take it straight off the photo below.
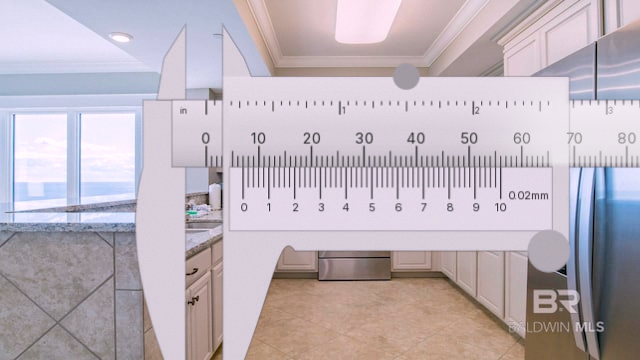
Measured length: 7.0 mm
